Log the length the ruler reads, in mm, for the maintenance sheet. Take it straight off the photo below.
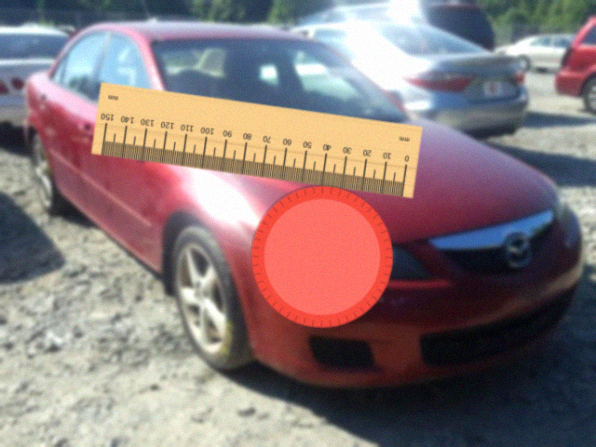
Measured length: 70 mm
